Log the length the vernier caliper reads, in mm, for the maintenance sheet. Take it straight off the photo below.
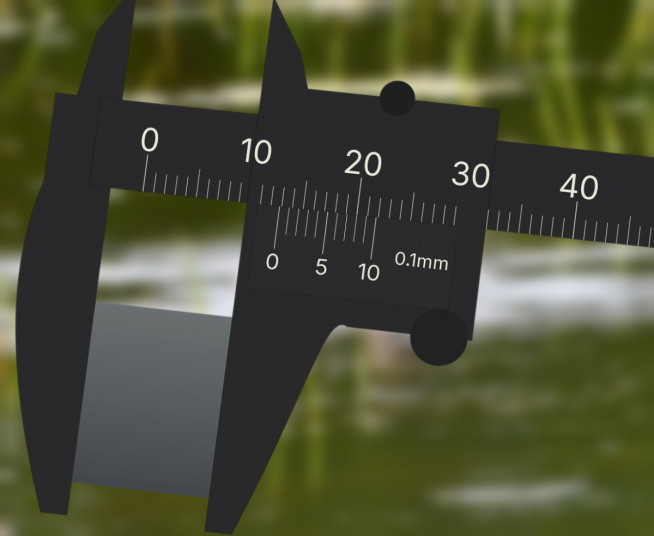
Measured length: 12.8 mm
